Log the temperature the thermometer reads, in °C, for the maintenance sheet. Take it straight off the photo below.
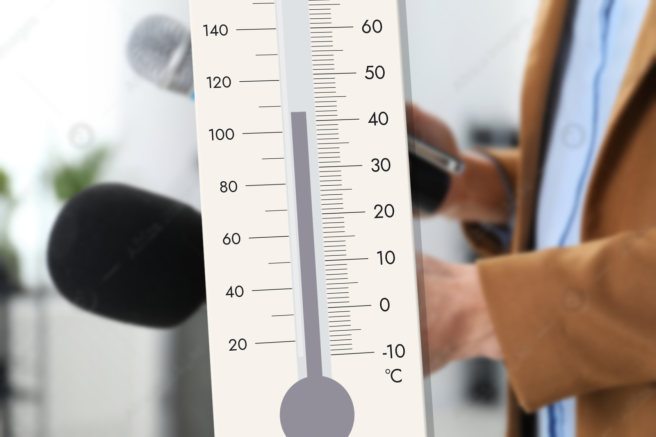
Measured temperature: 42 °C
